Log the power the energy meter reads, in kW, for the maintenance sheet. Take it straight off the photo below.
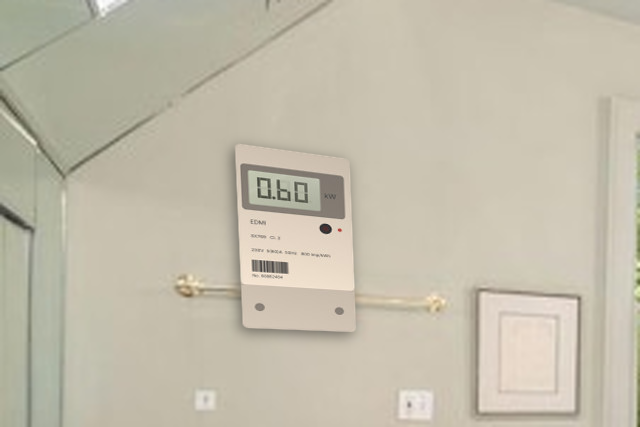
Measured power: 0.60 kW
